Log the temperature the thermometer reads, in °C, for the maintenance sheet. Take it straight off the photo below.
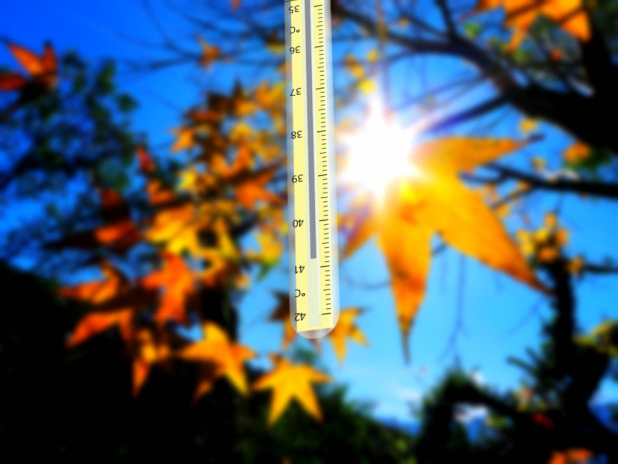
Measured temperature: 40.8 °C
